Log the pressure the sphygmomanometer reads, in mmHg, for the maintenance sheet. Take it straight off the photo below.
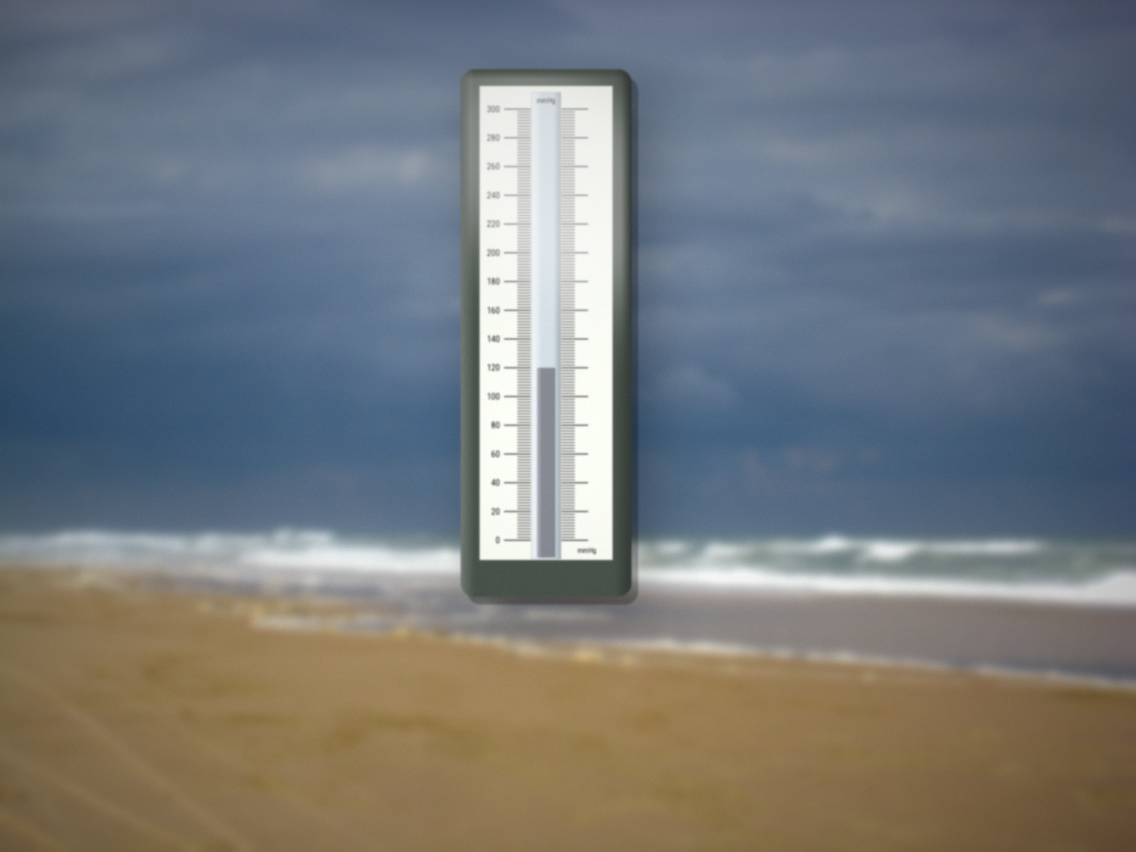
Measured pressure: 120 mmHg
